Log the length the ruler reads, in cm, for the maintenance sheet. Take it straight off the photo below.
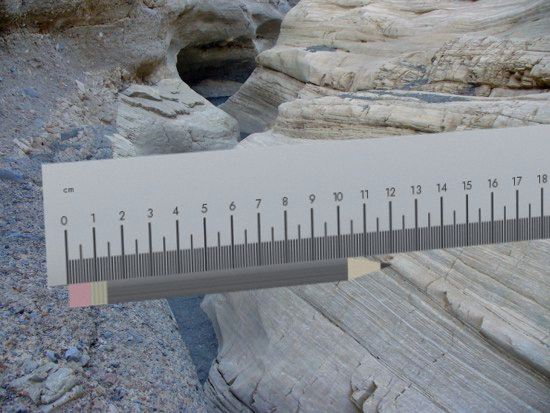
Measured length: 12 cm
